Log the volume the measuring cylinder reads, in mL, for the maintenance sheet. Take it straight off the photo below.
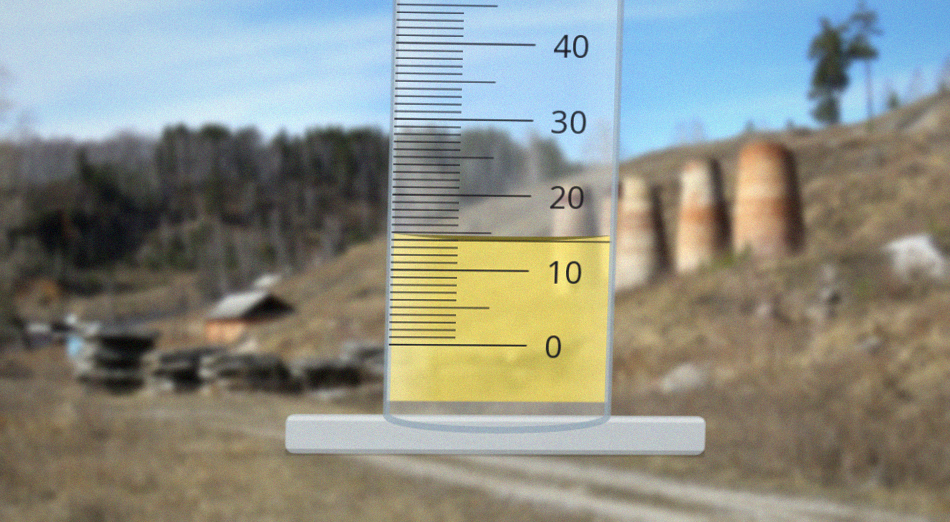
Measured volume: 14 mL
